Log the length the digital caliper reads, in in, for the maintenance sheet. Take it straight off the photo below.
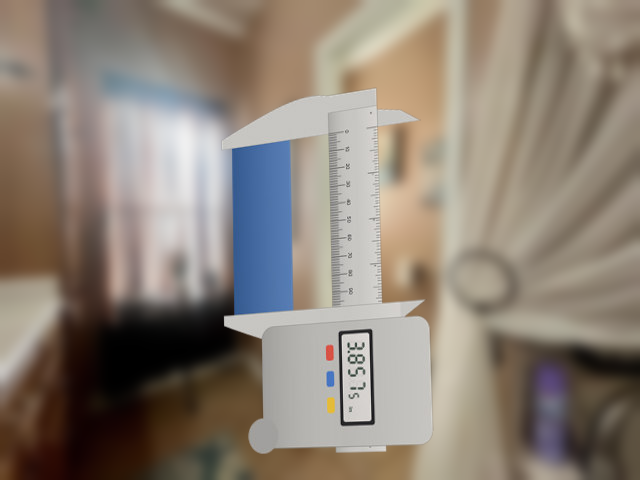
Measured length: 3.8575 in
